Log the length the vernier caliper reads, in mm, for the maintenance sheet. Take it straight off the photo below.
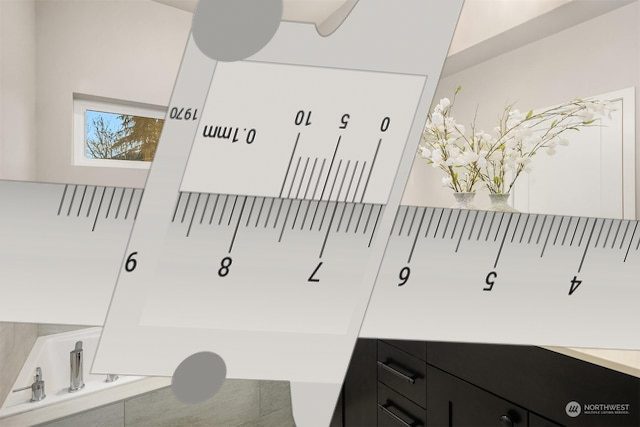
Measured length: 67.4 mm
